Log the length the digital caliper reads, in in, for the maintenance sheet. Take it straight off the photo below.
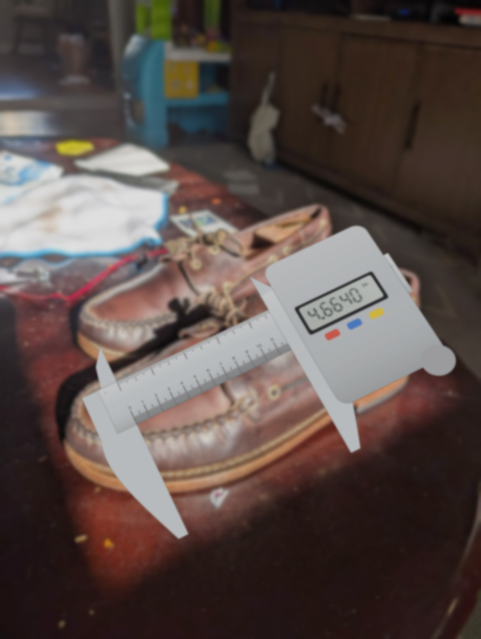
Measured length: 4.6640 in
